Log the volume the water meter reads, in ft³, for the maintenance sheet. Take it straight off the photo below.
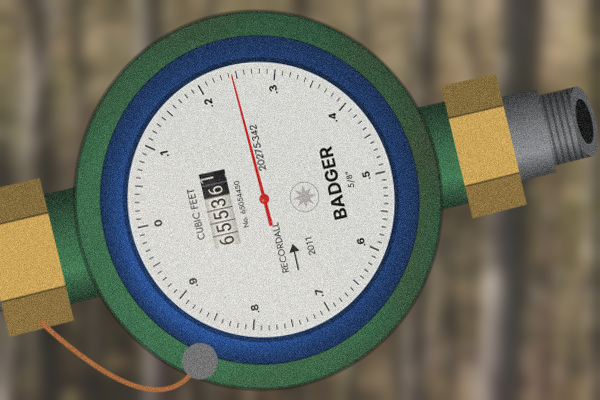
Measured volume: 655361.24 ft³
